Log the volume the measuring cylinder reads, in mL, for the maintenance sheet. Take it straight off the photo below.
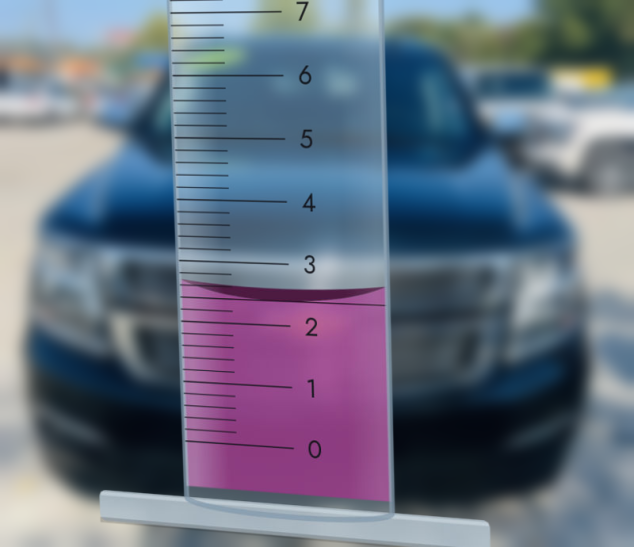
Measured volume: 2.4 mL
